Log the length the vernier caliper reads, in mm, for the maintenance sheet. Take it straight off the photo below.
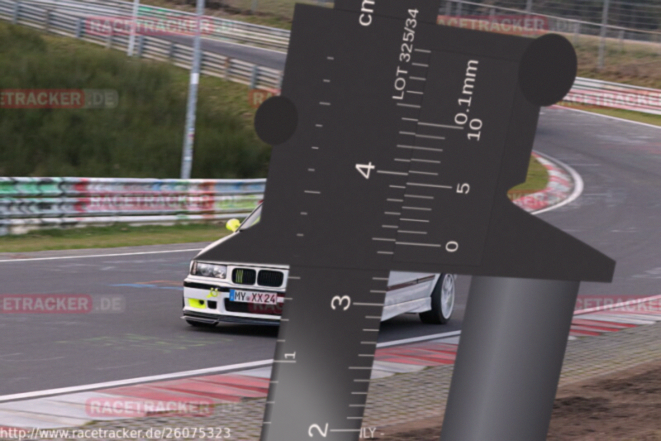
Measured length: 34.8 mm
